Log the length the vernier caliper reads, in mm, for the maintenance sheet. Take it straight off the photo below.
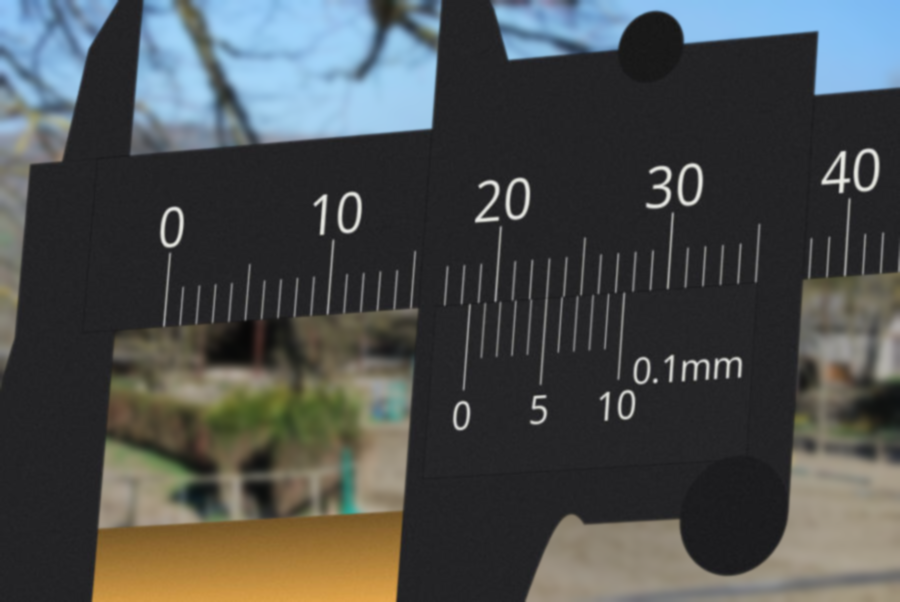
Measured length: 18.5 mm
